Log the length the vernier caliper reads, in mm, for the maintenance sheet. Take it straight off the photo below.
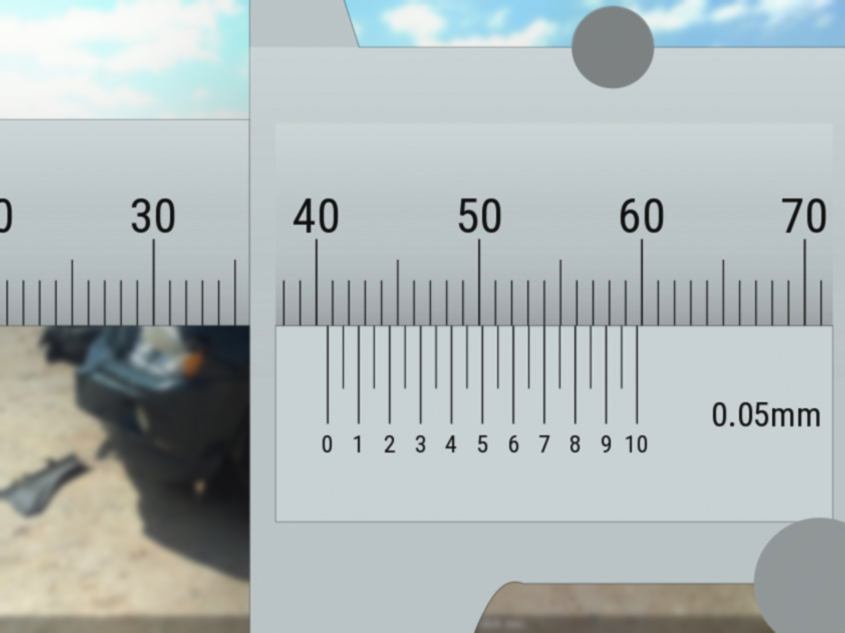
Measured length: 40.7 mm
